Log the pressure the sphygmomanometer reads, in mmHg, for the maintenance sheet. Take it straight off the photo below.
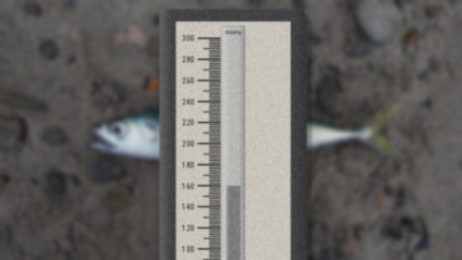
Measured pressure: 160 mmHg
